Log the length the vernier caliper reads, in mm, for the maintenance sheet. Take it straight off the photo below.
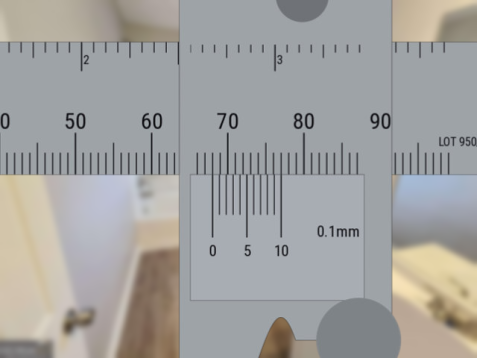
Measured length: 68.0 mm
